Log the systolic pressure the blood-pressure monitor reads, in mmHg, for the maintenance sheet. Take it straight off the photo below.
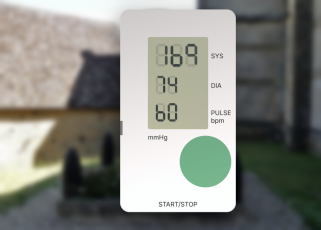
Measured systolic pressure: 169 mmHg
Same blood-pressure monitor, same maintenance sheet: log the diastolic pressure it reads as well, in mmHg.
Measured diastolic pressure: 74 mmHg
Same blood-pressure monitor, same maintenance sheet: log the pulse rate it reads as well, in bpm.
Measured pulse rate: 60 bpm
